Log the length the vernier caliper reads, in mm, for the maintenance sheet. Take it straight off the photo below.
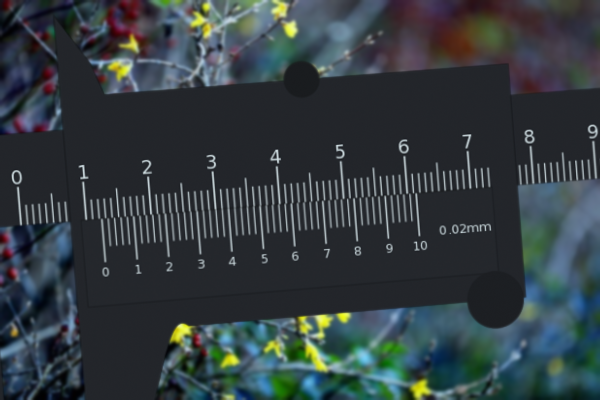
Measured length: 12.4 mm
